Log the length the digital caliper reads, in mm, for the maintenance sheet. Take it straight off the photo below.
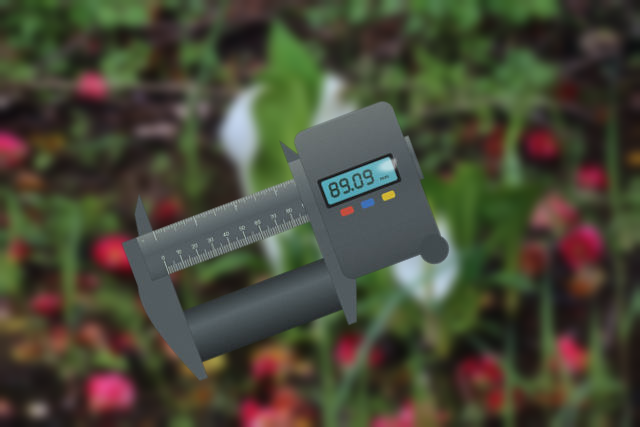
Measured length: 89.09 mm
